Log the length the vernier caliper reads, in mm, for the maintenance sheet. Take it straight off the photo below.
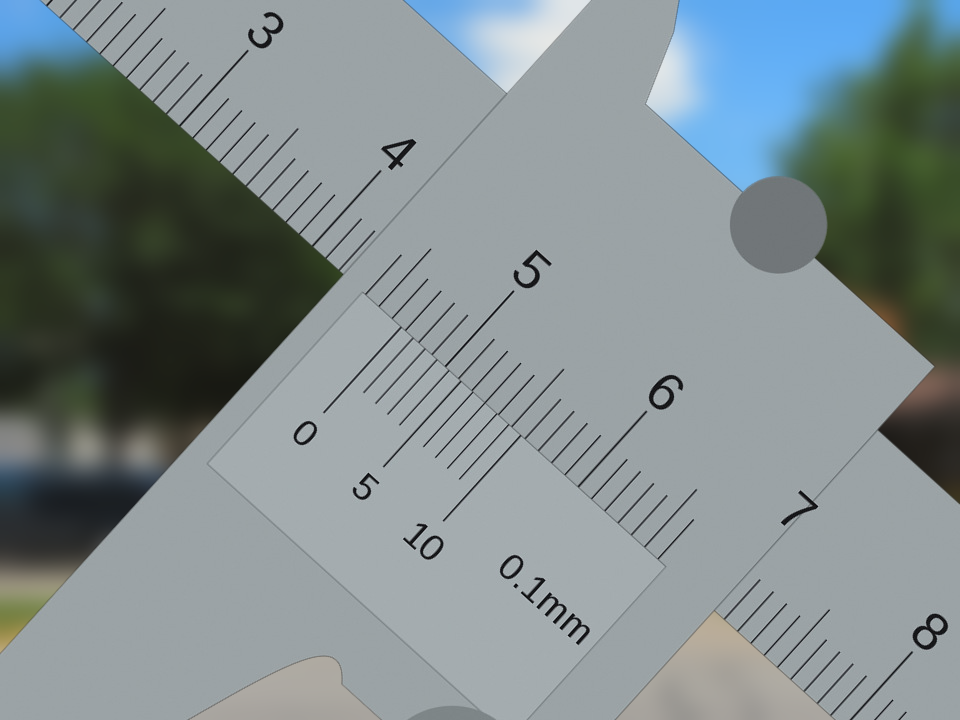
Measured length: 46.7 mm
